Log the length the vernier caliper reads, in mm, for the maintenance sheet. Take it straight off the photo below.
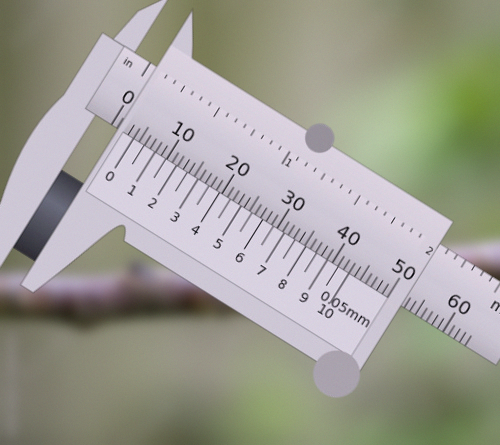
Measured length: 4.0 mm
